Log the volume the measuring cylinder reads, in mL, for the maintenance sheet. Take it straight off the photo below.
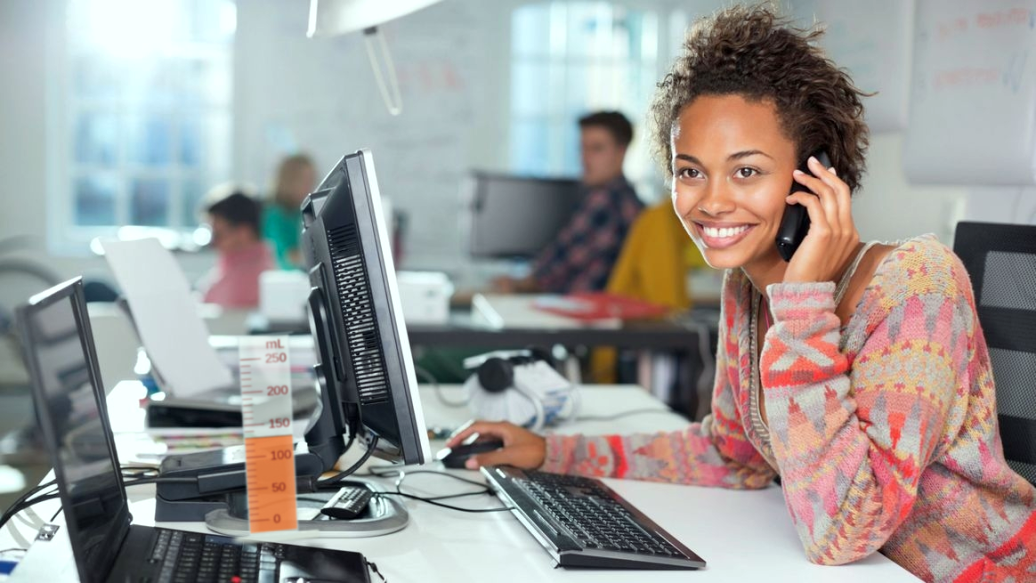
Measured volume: 130 mL
